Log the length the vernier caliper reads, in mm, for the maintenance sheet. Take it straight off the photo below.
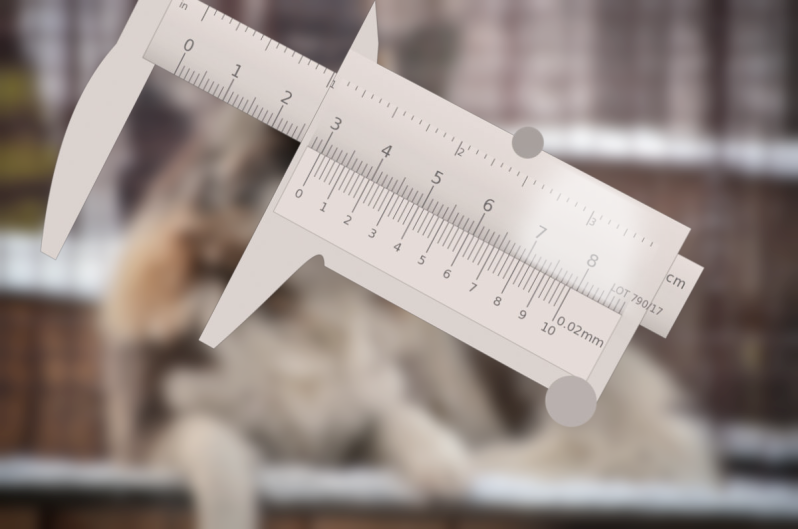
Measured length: 29.8 mm
